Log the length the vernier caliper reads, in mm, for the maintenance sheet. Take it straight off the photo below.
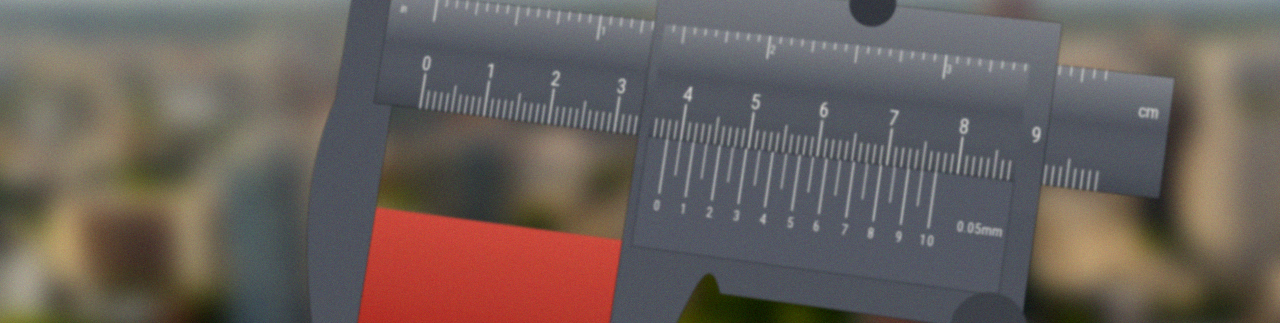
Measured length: 38.0 mm
